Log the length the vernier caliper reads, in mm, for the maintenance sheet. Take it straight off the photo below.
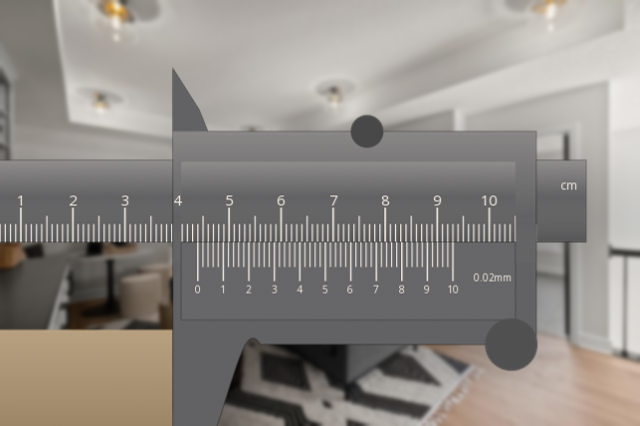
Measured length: 44.0 mm
